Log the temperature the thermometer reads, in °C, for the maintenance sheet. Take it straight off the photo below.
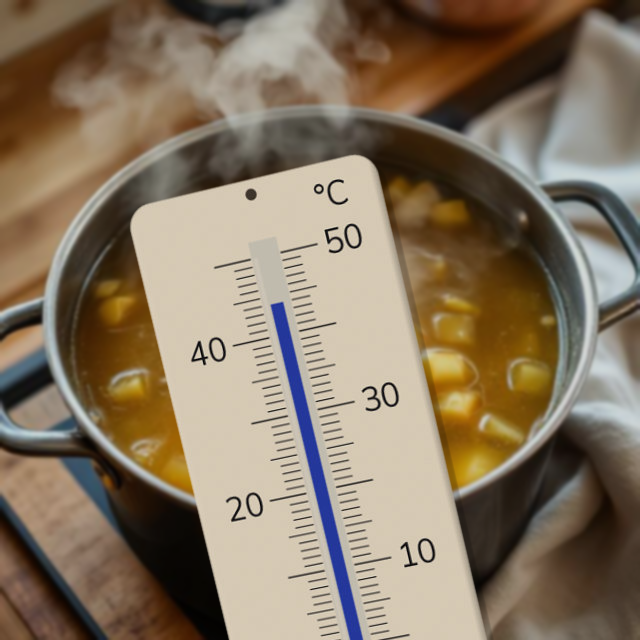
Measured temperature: 44 °C
